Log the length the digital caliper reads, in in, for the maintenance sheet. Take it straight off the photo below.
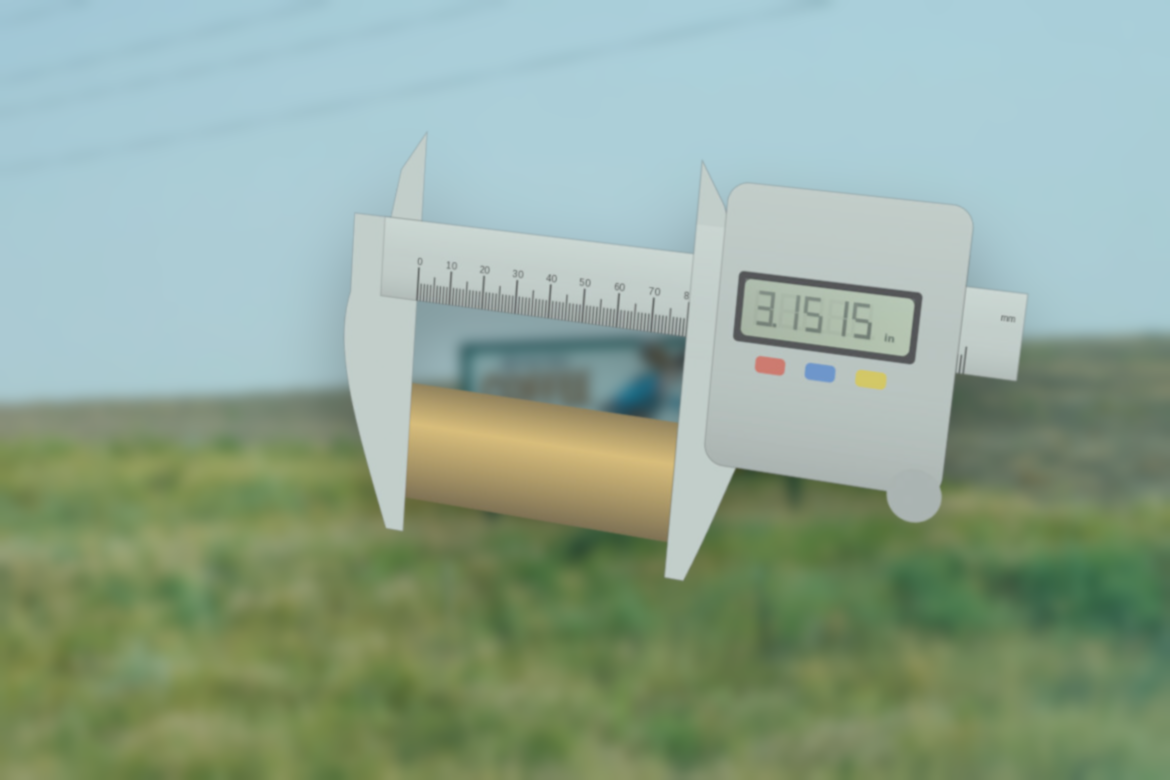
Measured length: 3.1515 in
